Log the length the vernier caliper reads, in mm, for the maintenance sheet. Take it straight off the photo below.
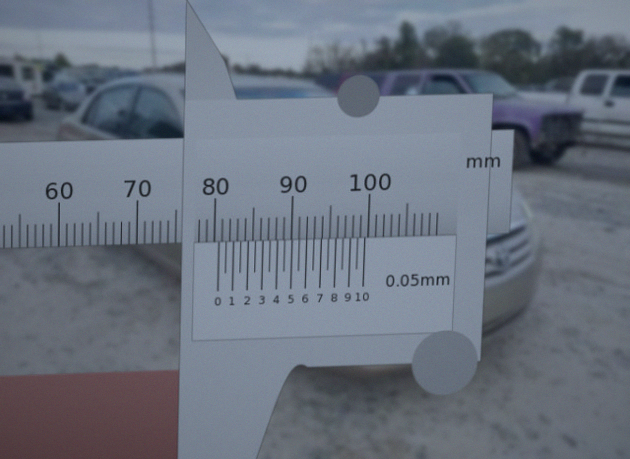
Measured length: 80.6 mm
